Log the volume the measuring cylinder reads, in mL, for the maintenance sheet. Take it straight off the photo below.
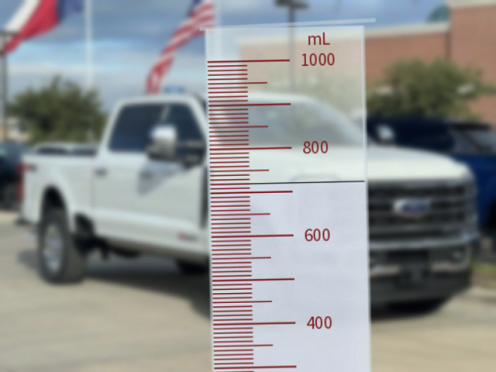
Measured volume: 720 mL
